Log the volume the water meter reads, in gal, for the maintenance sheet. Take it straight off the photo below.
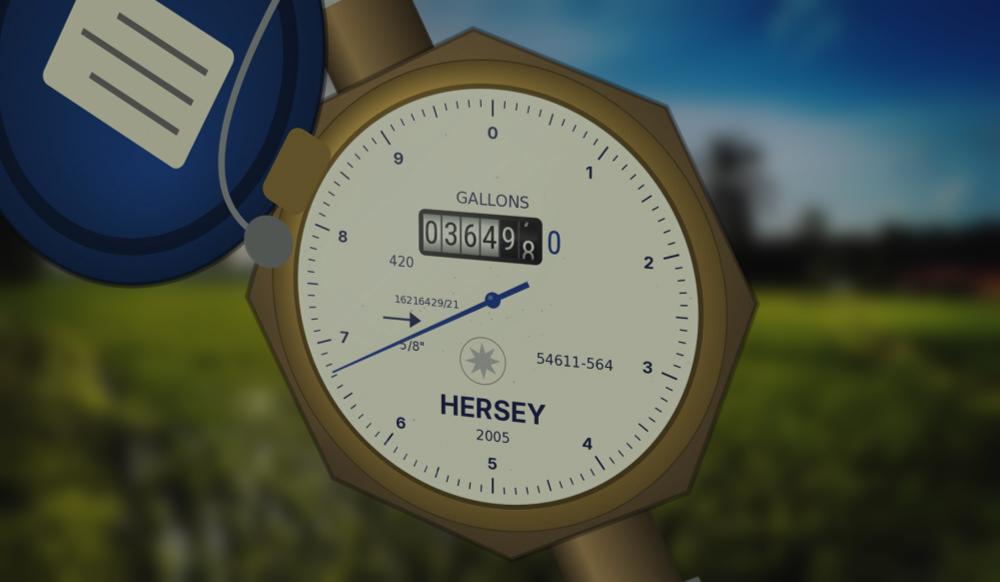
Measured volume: 364976.7 gal
